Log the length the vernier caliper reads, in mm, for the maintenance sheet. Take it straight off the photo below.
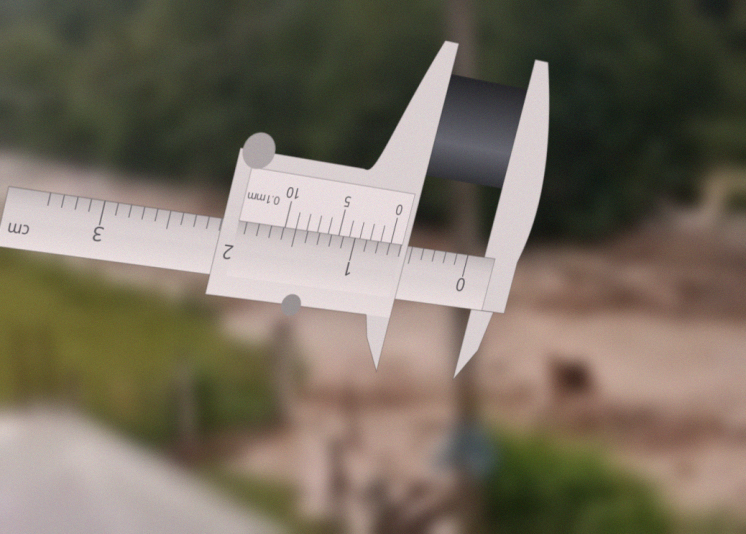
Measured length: 6.9 mm
